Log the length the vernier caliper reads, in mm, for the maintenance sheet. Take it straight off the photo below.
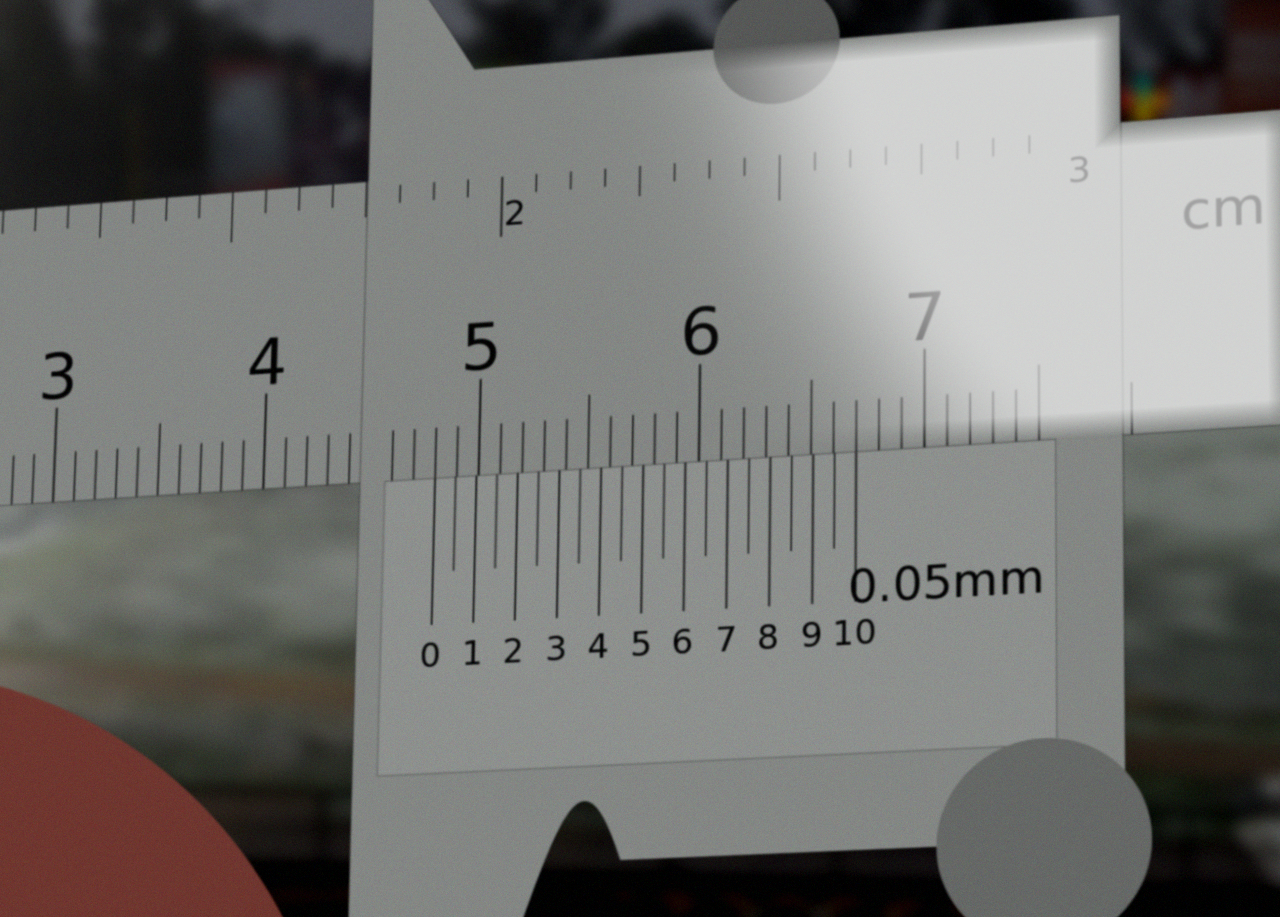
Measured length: 48.0 mm
